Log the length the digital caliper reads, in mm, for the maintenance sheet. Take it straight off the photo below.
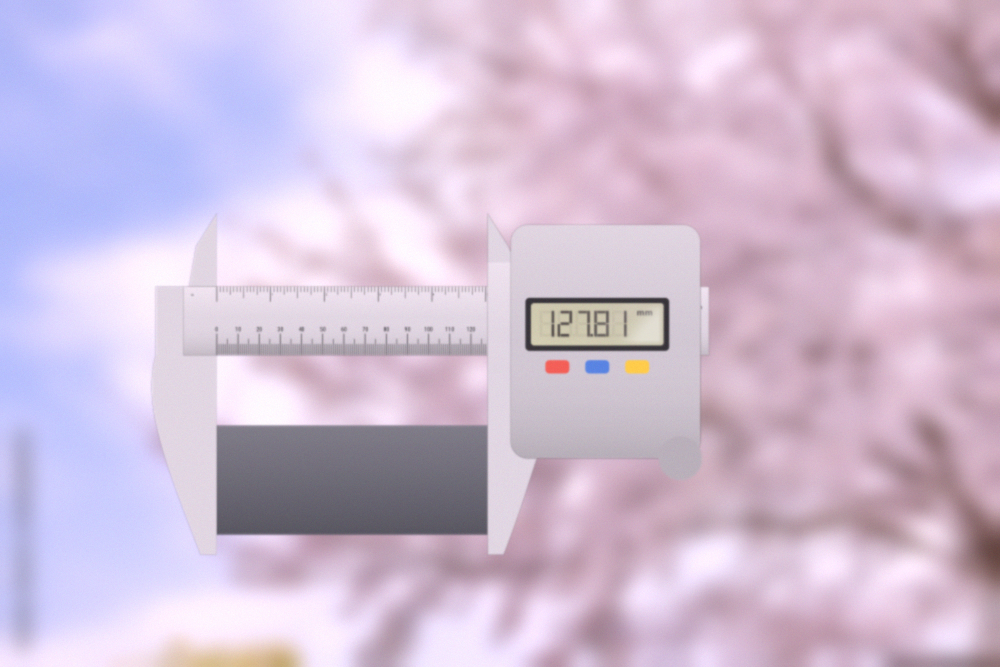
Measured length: 127.81 mm
